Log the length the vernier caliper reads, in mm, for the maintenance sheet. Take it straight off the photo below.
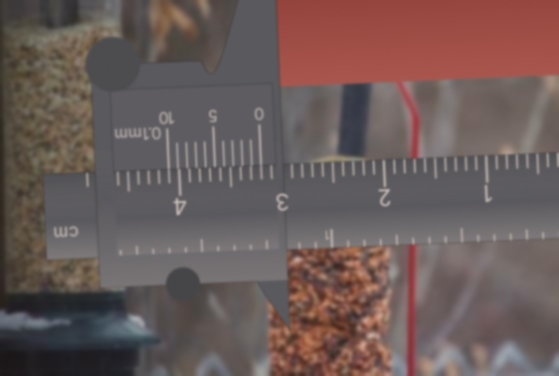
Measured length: 32.0 mm
